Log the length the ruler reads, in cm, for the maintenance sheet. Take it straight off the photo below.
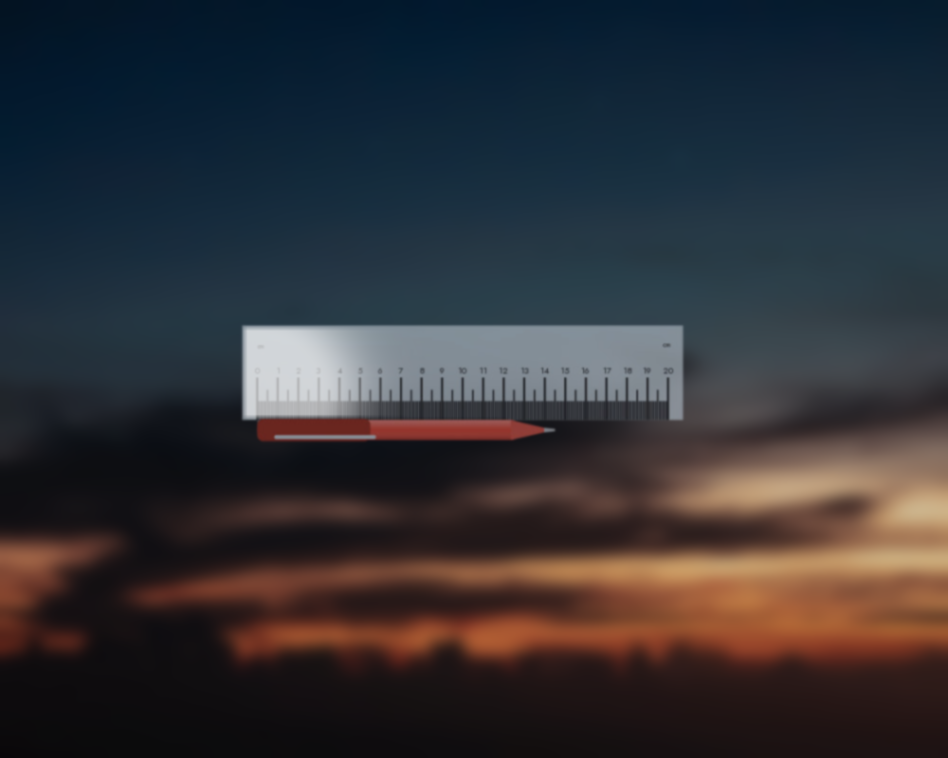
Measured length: 14.5 cm
